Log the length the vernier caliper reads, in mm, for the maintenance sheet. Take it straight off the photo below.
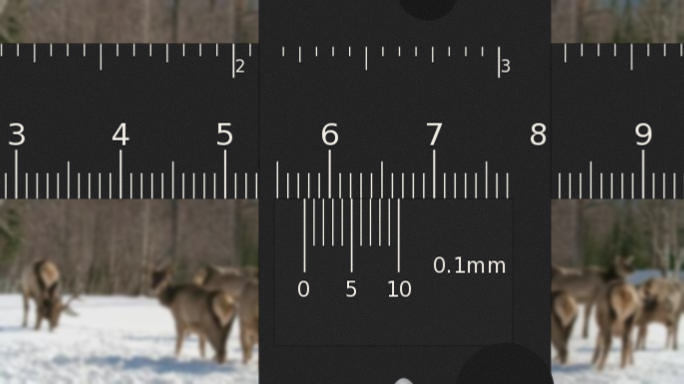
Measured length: 57.6 mm
